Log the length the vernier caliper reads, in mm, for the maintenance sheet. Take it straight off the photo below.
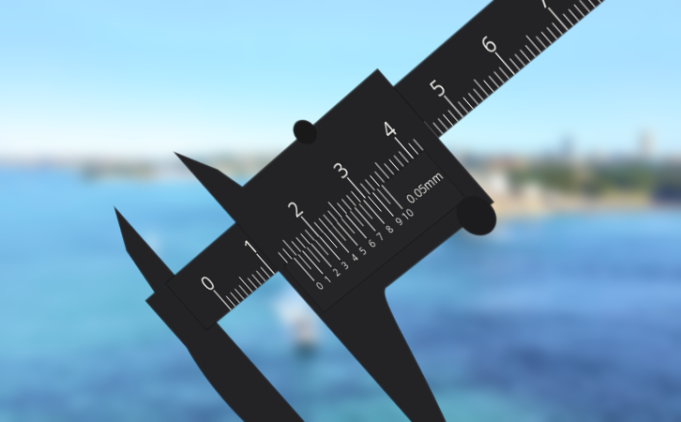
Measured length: 14.4 mm
